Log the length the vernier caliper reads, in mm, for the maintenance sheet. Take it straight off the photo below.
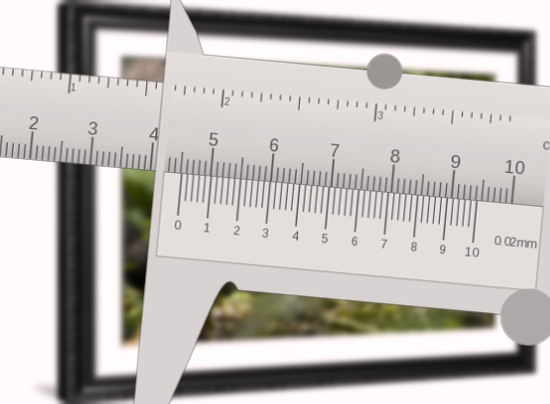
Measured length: 45.2 mm
